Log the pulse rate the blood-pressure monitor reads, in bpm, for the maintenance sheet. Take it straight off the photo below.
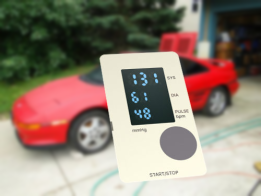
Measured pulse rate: 48 bpm
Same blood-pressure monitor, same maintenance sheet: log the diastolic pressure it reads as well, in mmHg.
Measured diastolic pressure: 61 mmHg
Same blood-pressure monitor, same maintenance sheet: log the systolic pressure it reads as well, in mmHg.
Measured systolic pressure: 131 mmHg
